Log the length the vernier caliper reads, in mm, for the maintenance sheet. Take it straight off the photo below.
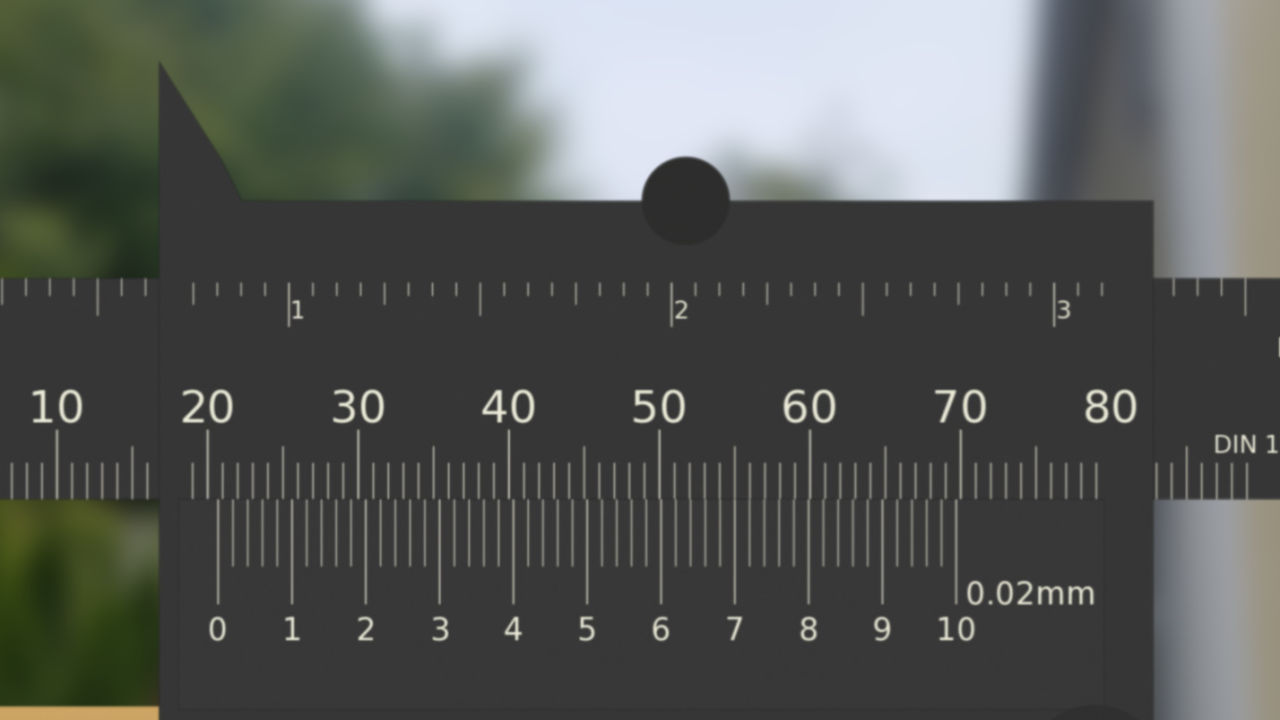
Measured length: 20.7 mm
